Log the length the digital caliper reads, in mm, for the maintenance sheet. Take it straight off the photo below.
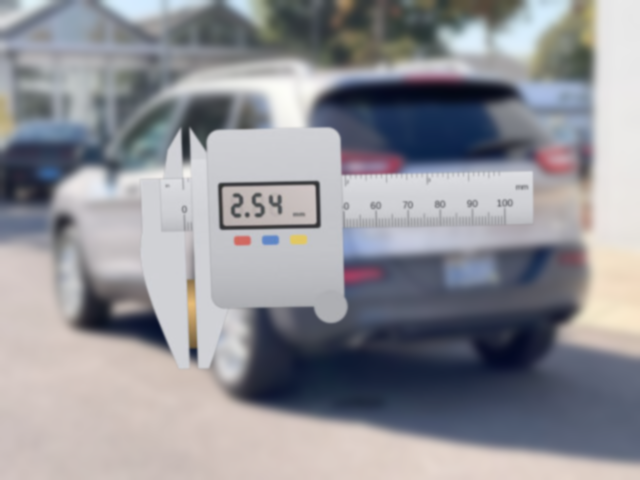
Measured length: 2.54 mm
